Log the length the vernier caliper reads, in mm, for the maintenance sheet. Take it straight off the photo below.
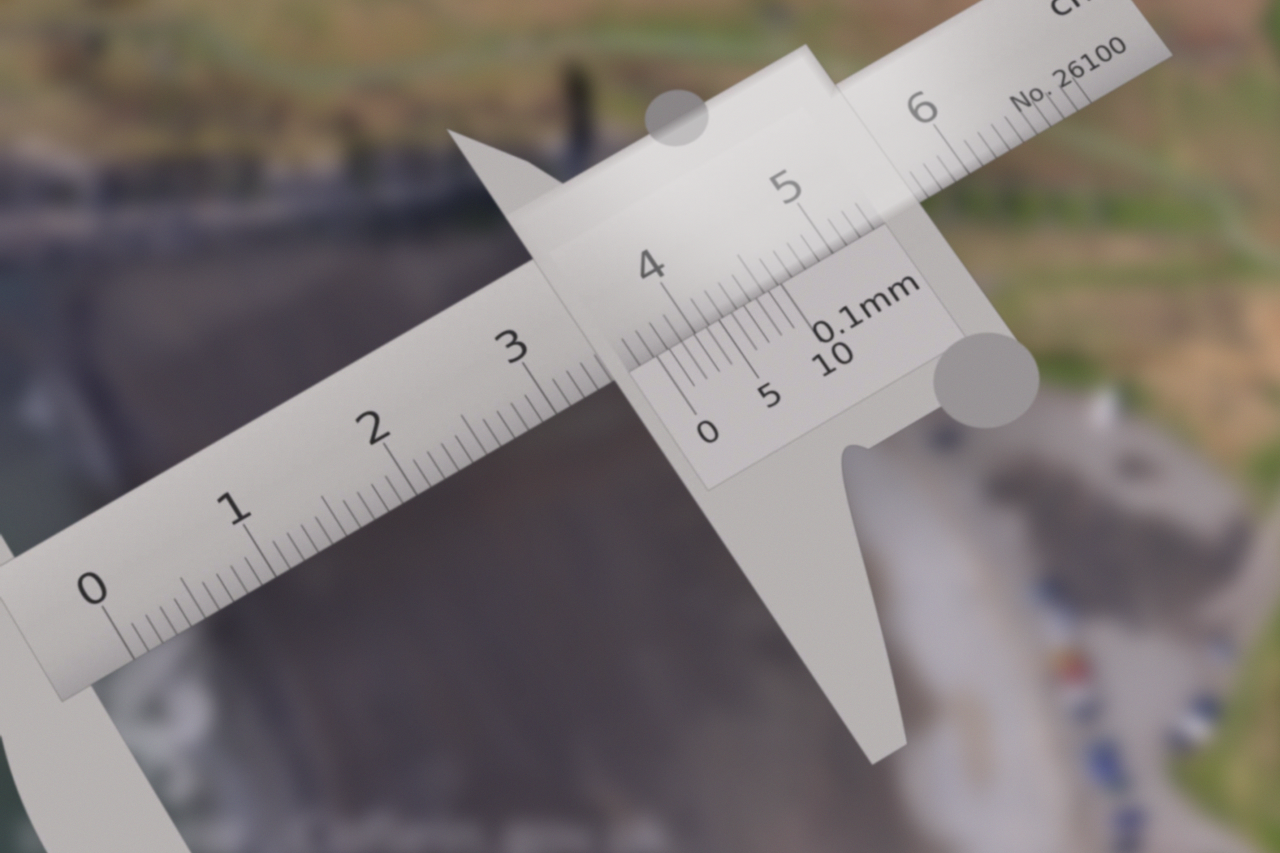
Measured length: 37.2 mm
